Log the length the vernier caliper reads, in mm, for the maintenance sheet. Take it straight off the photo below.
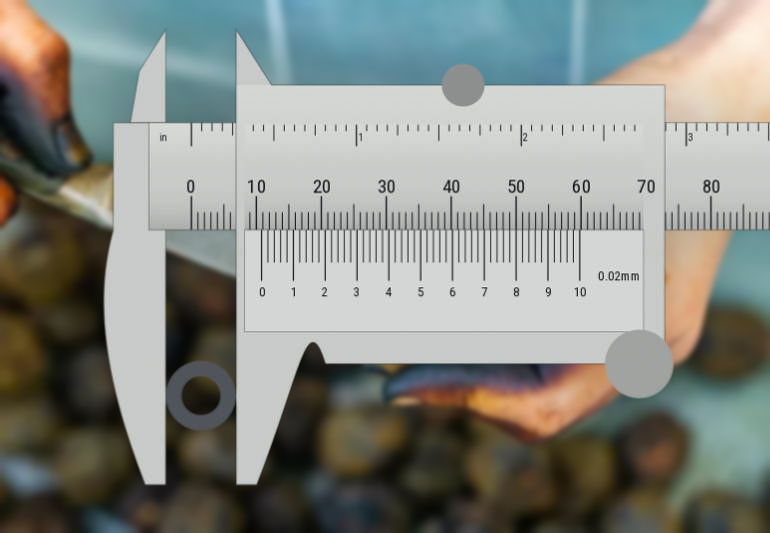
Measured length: 10.8 mm
